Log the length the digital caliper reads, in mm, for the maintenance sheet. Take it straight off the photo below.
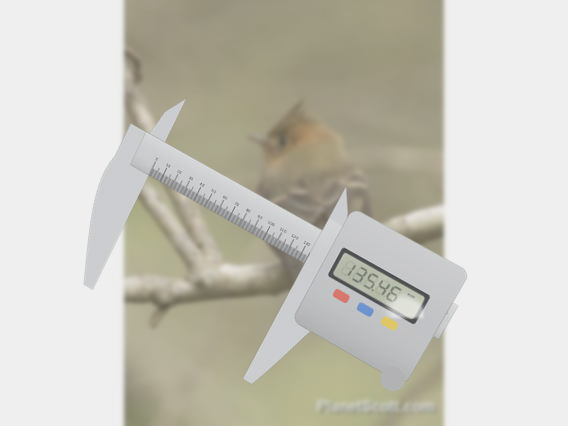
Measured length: 135.46 mm
